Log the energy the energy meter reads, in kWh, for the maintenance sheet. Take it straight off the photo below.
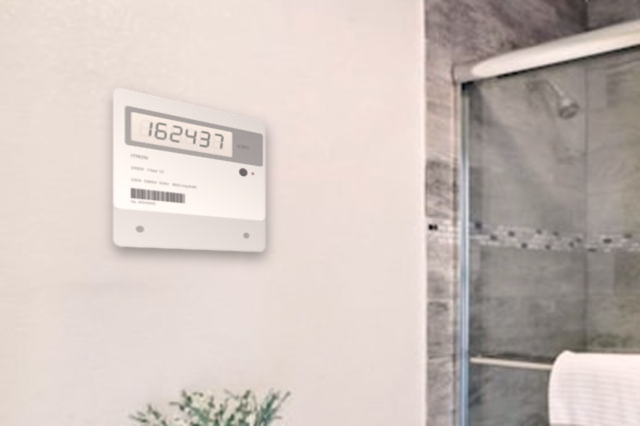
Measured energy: 162437 kWh
